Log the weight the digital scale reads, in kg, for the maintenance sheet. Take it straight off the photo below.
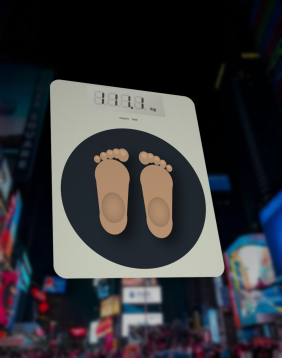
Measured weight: 111.1 kg
